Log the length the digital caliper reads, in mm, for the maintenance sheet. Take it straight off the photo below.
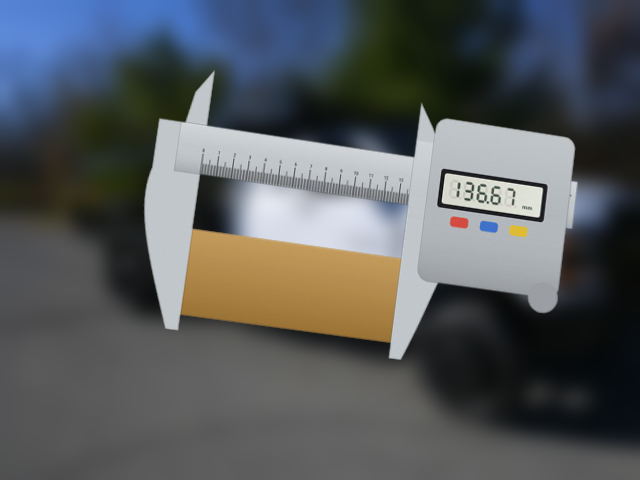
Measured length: 136.67 mm
